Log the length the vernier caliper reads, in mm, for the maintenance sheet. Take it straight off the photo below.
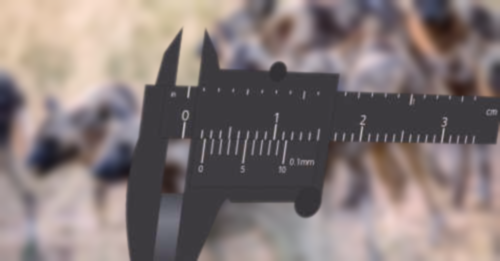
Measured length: 2.4 mm
